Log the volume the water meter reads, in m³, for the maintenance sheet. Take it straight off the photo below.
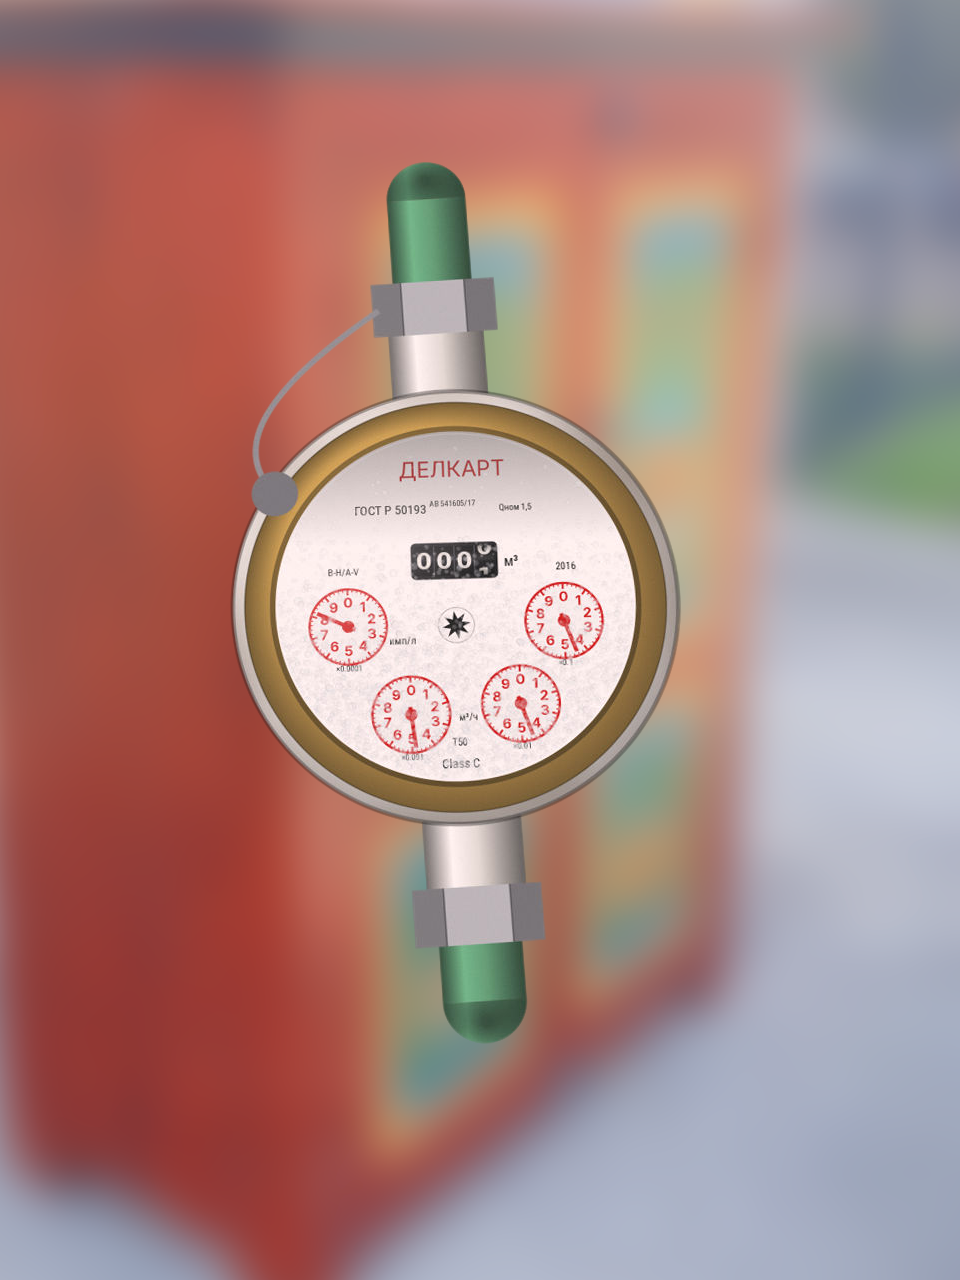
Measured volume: 0.4448 m³
